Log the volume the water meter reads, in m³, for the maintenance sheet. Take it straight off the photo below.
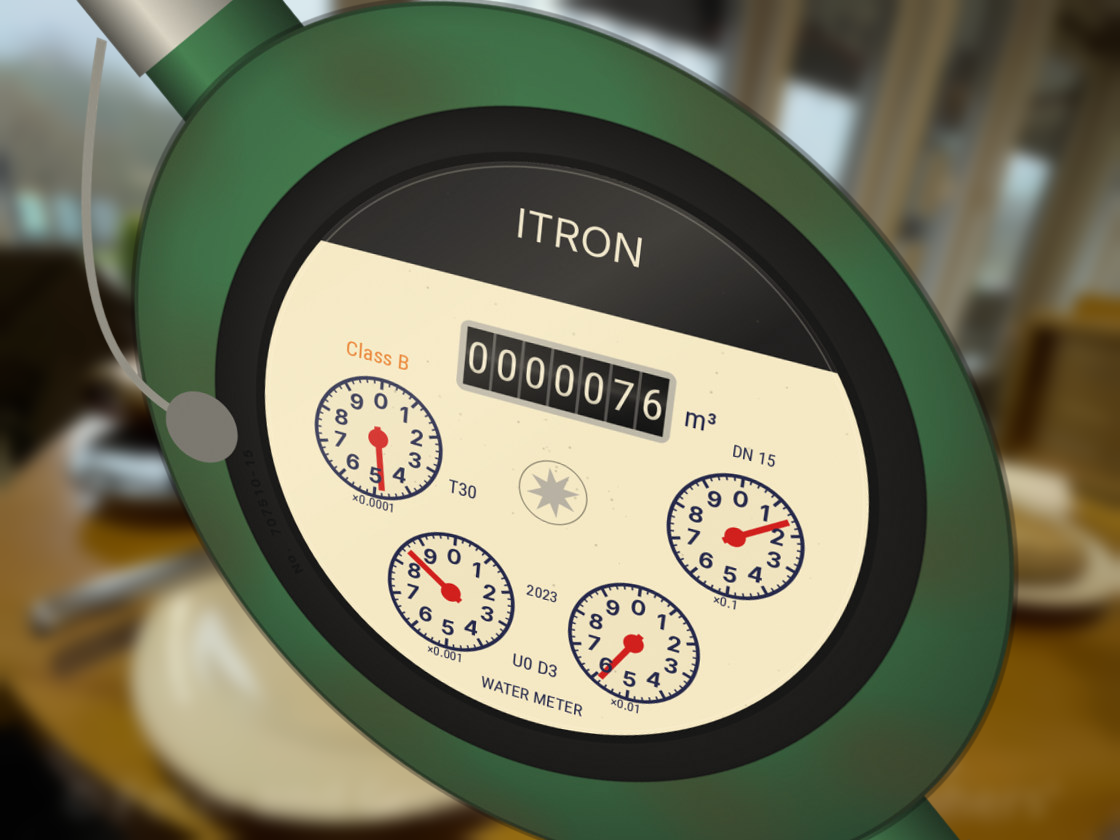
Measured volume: 76.1584 m³
